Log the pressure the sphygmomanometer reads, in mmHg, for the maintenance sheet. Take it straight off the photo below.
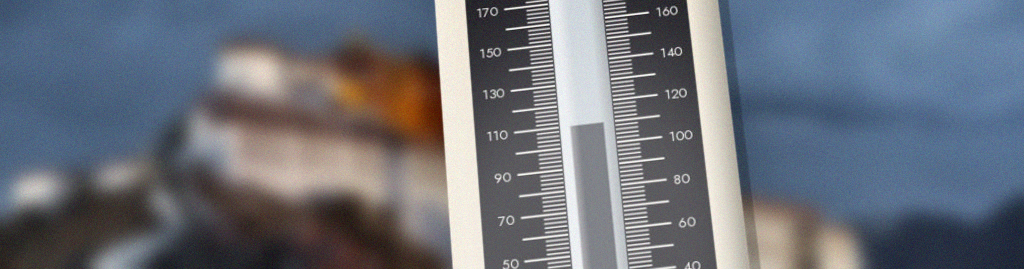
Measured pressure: 110 mmHg
